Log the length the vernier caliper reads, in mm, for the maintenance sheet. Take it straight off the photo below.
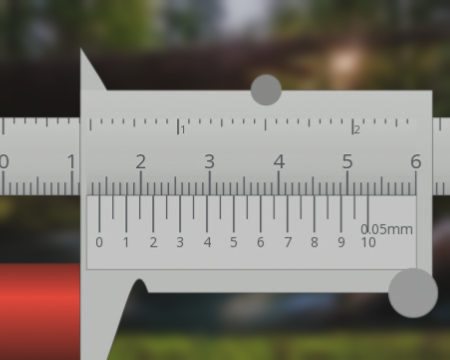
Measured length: 14.0 mm
